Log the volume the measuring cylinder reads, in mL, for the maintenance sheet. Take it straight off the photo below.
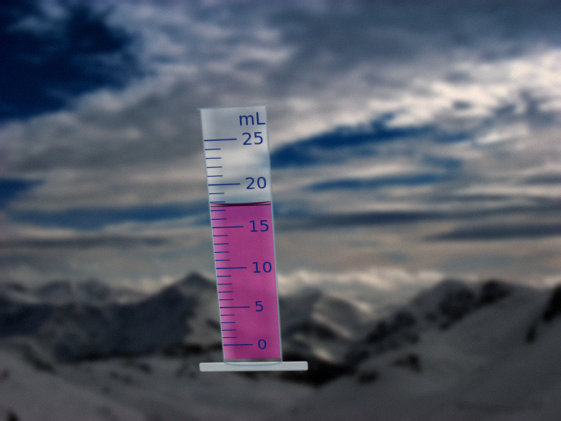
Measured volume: 17.5 mL
